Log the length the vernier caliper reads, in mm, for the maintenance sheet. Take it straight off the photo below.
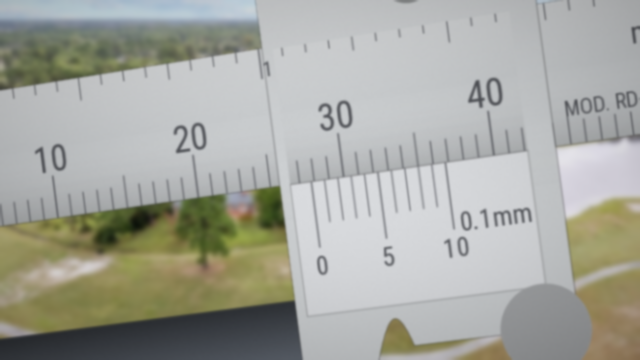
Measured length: 27.8 mm
